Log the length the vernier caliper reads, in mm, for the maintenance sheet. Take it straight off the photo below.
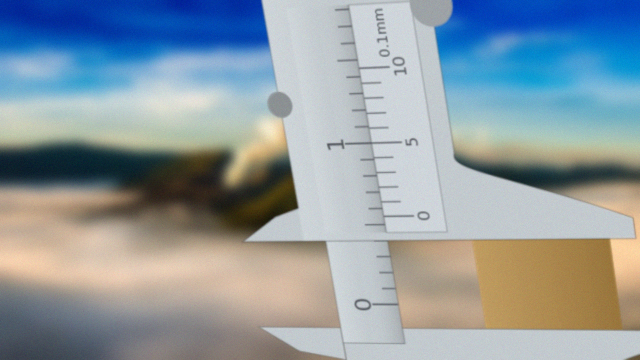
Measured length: 5.5 mm
